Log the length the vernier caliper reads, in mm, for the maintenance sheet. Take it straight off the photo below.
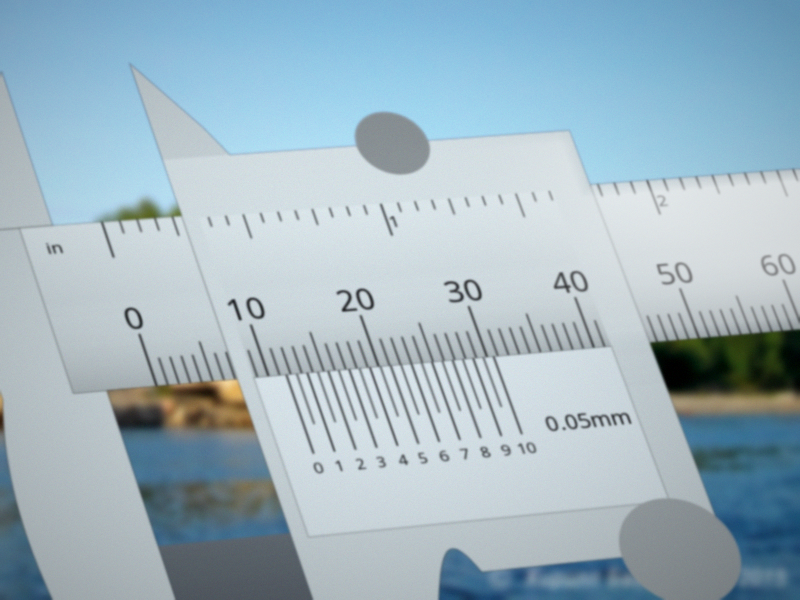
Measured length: 11.6 mm
